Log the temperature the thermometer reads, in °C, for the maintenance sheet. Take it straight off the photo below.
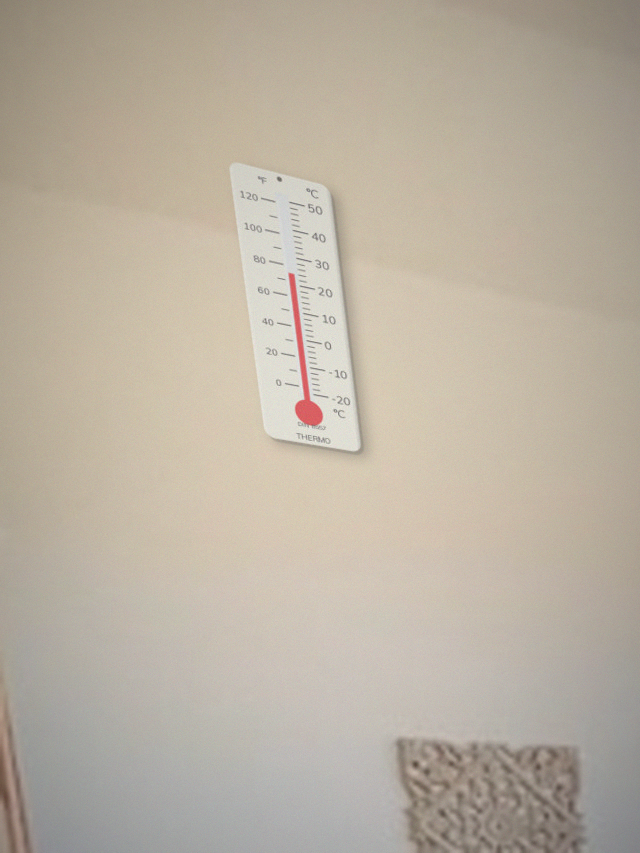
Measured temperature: 24 °C
